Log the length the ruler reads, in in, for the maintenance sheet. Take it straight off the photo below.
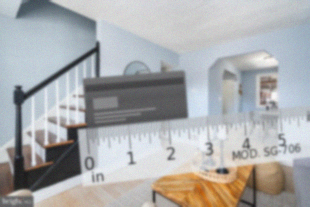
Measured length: 2.5 in
